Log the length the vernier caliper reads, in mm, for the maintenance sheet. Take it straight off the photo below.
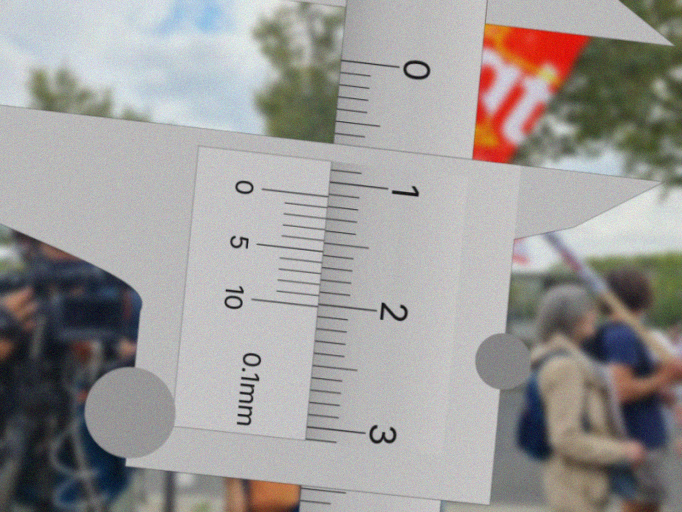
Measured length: 11.2 mm
